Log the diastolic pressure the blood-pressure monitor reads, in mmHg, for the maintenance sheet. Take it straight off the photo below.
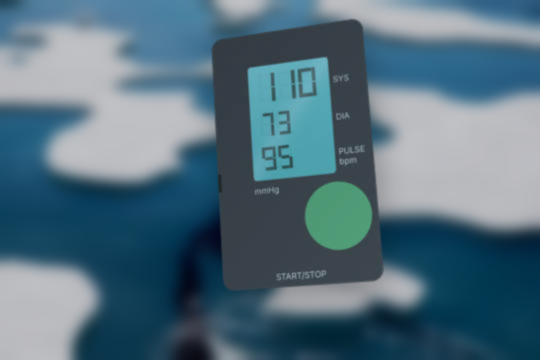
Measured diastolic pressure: 73 mmHg
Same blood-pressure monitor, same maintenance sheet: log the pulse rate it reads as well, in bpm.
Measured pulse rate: 95 bpm
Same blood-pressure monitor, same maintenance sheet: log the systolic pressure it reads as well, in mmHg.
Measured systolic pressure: 110 mmHg
